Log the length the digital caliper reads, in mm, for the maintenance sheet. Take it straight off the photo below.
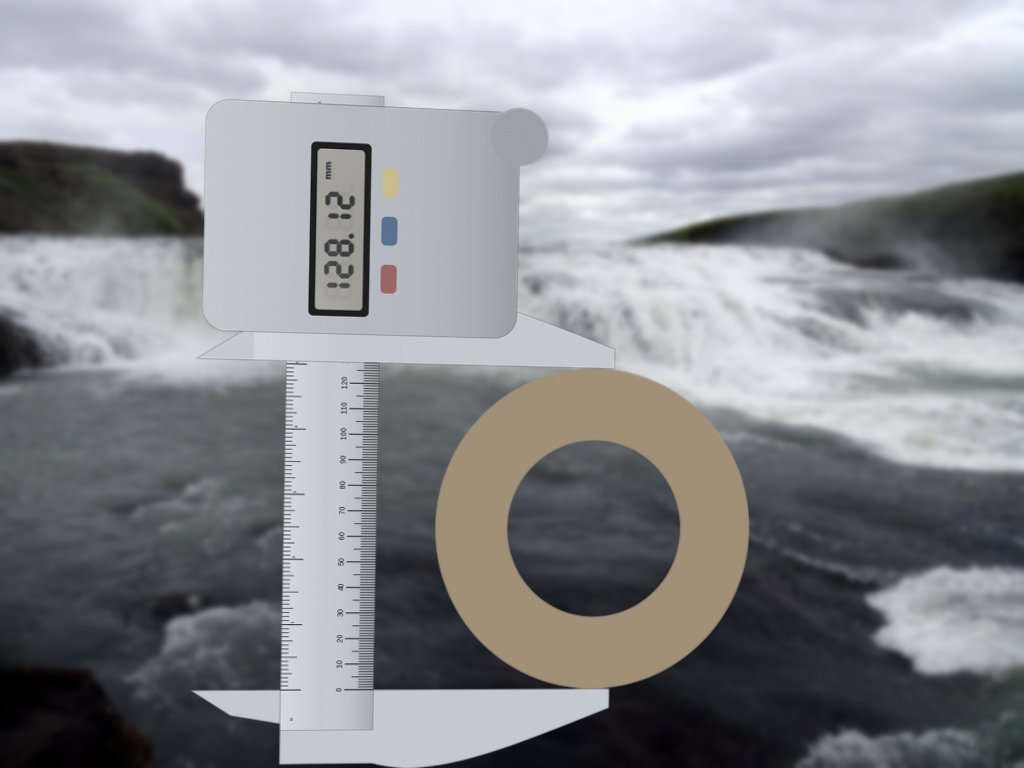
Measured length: 128.12 mm
